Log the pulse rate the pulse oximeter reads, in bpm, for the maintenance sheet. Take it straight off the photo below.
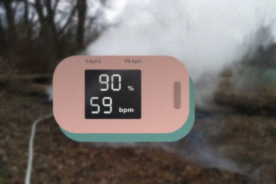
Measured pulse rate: 59 bpm
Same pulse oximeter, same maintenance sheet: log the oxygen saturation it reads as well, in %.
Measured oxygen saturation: 90 %
